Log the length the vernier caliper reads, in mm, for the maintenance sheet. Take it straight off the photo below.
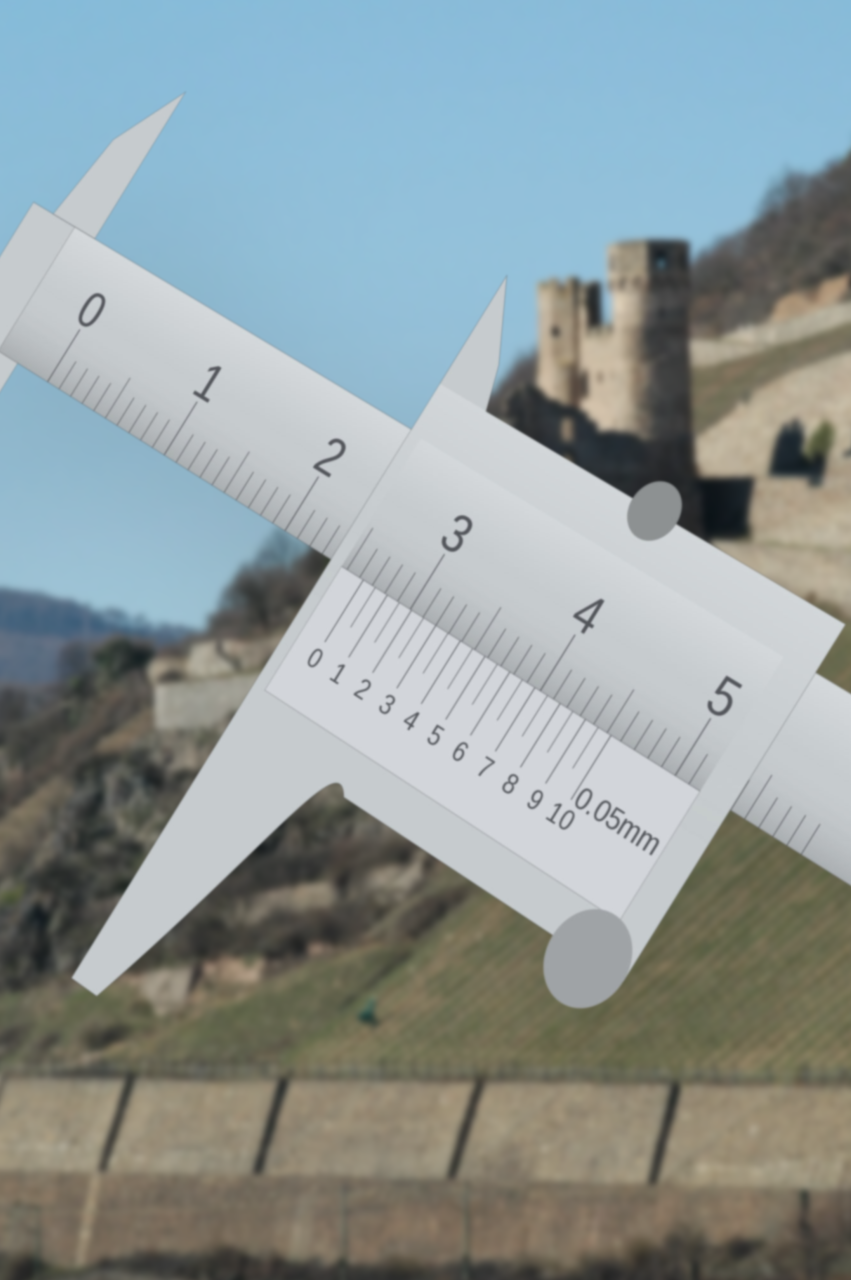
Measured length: 26.3 mm
